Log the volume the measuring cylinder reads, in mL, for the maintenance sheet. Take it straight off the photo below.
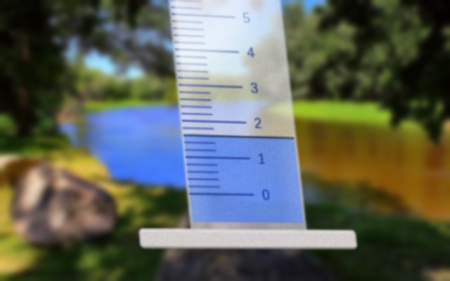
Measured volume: 1.6 mL
